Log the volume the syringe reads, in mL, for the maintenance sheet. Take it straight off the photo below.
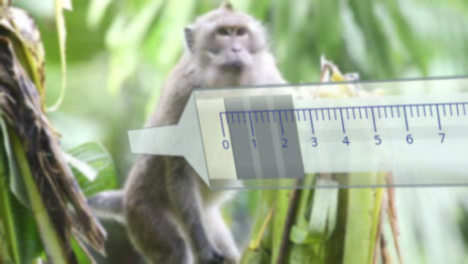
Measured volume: 0.2 mL
